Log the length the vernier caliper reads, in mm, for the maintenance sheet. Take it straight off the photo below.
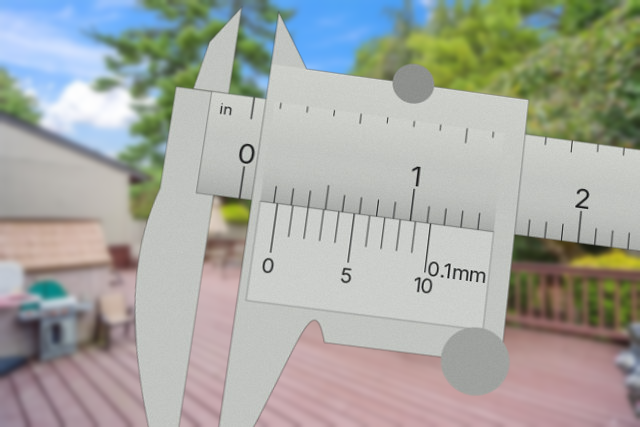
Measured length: 2.2 mm
